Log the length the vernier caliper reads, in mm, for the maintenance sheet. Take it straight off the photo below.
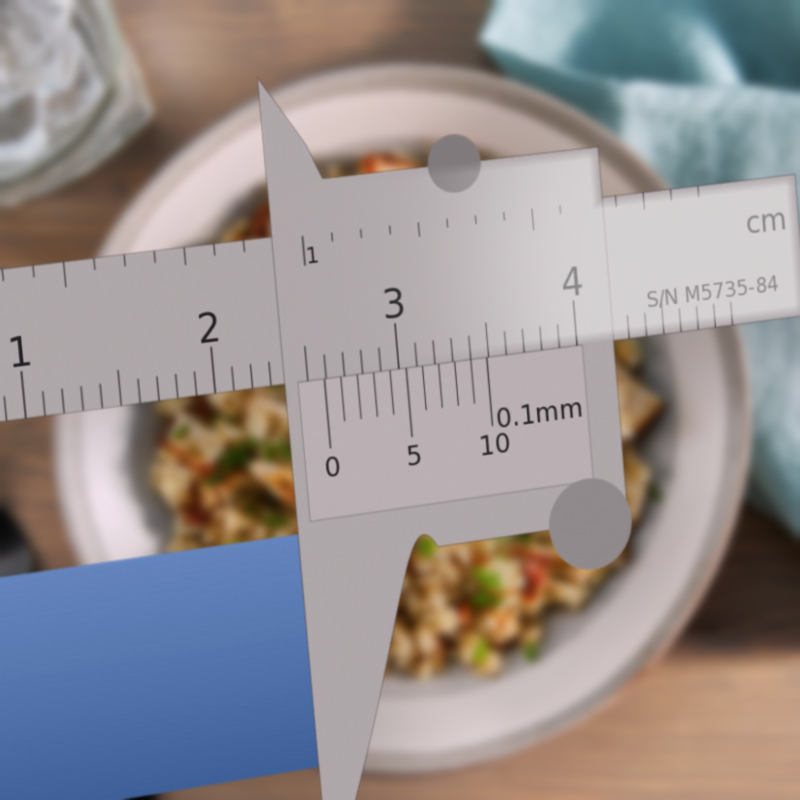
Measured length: 25.9 mm
